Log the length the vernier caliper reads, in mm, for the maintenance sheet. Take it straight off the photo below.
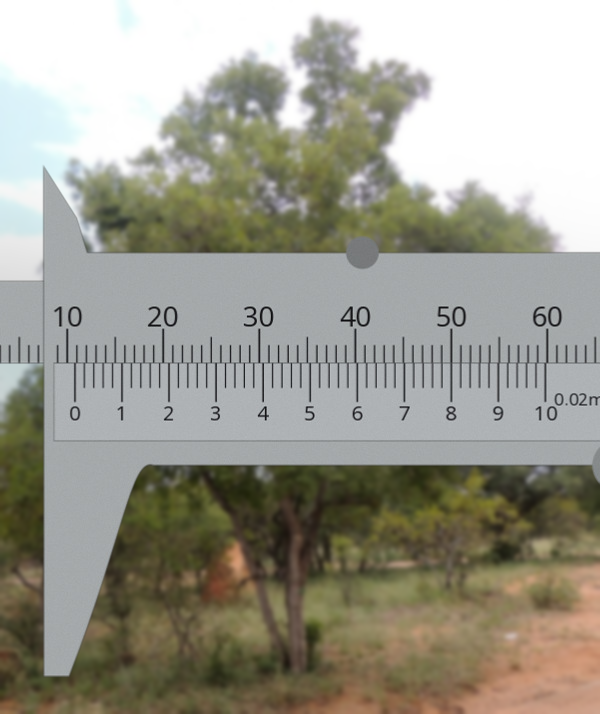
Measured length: 10.8 mm
